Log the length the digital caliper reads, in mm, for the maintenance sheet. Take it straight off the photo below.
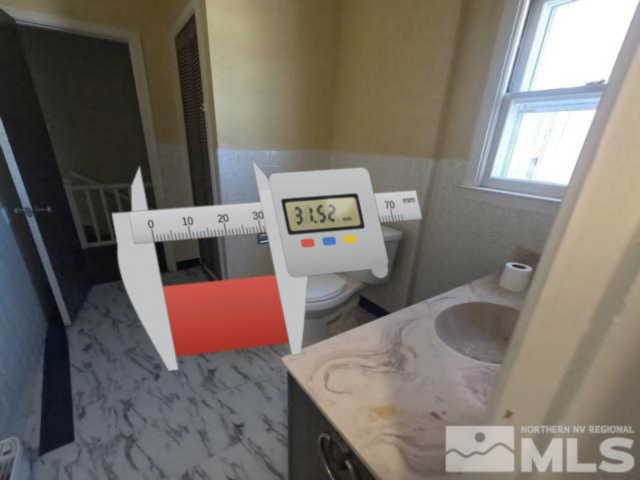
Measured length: 31.52 mm
